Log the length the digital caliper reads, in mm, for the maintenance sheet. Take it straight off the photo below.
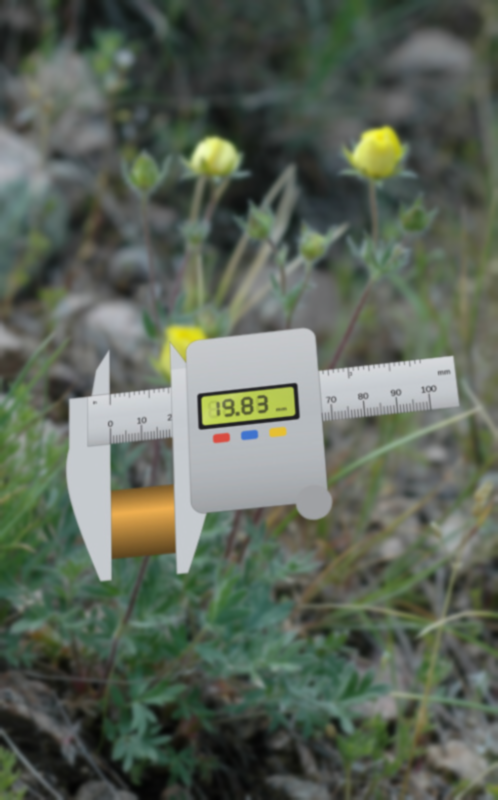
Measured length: 19.83 mm
